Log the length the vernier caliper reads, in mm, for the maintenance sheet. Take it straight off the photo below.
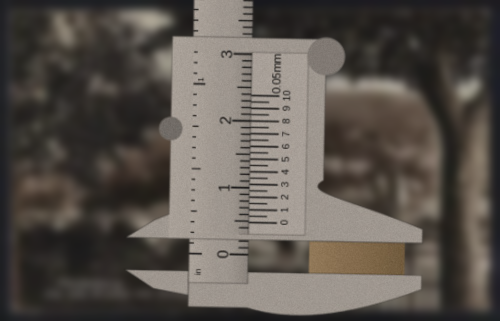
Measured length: 4.8 mm
